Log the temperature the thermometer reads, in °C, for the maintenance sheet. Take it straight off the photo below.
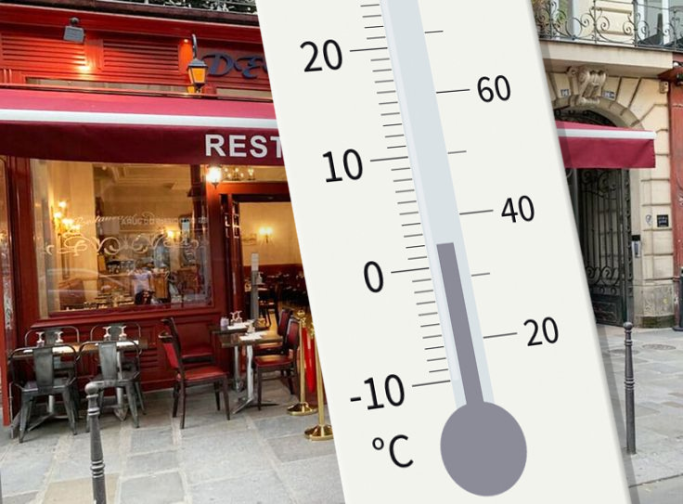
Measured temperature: 2 °C
